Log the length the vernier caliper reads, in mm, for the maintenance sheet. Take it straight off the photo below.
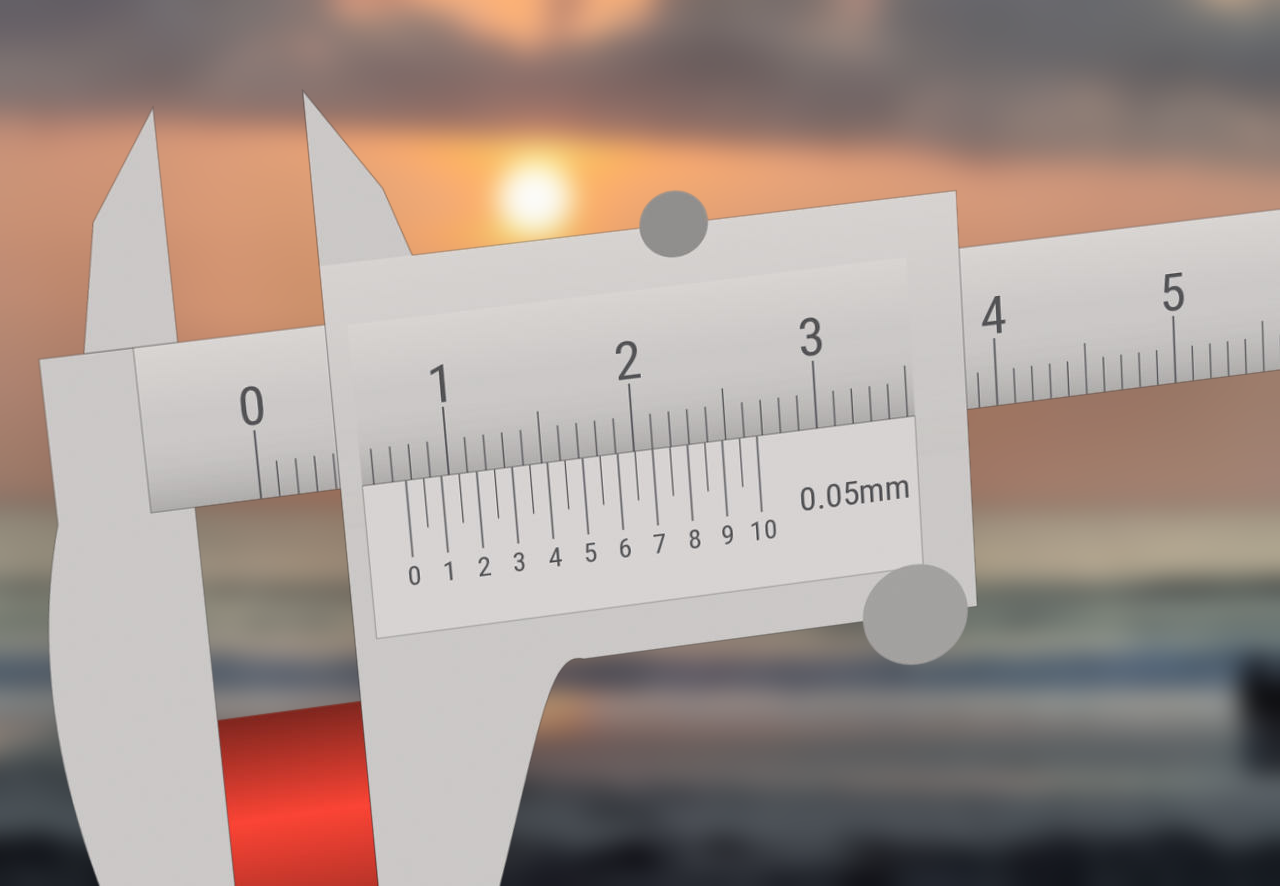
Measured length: 7.7 mm
